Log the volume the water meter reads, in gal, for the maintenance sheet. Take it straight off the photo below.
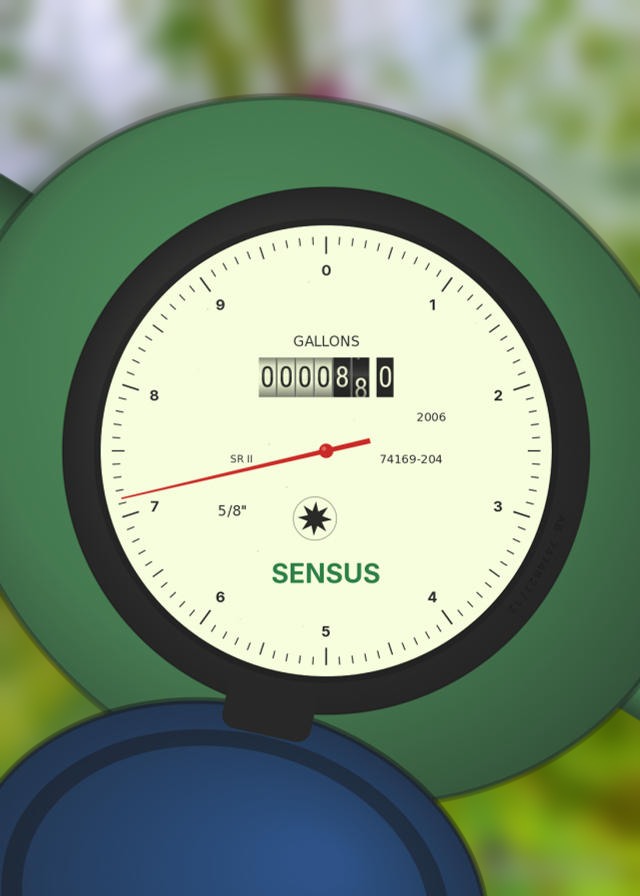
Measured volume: 877.1 gal
